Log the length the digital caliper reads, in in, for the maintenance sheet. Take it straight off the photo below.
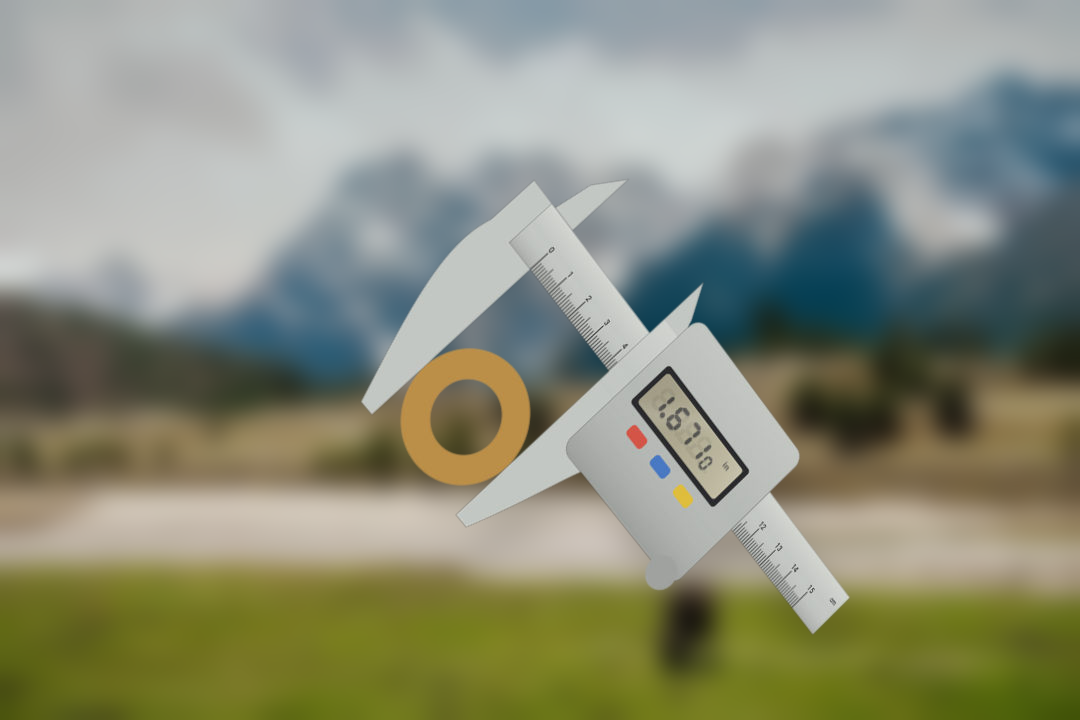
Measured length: 1.6710 in
